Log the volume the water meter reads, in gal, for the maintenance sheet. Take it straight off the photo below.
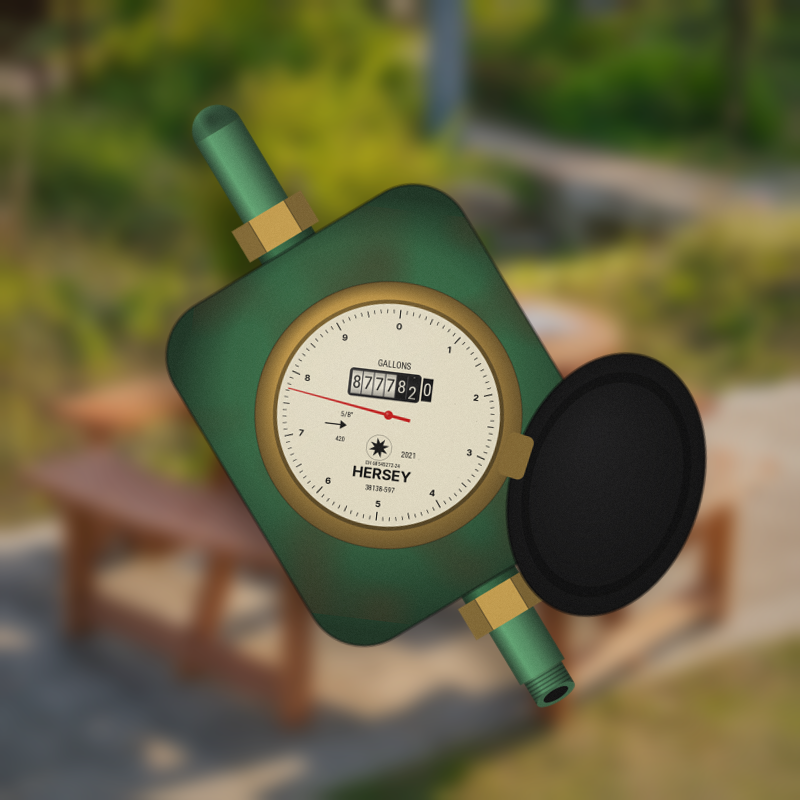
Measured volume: 8777817.7 gal
